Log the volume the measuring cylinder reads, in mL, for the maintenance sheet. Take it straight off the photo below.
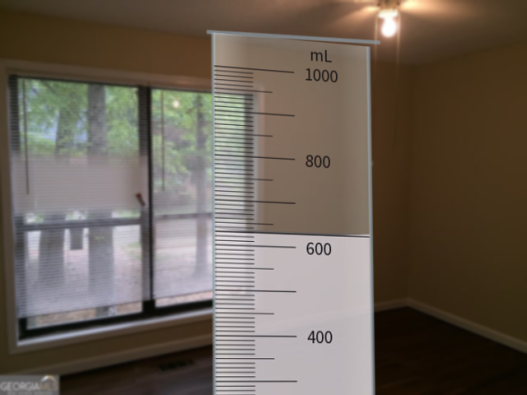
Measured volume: 630 mL
